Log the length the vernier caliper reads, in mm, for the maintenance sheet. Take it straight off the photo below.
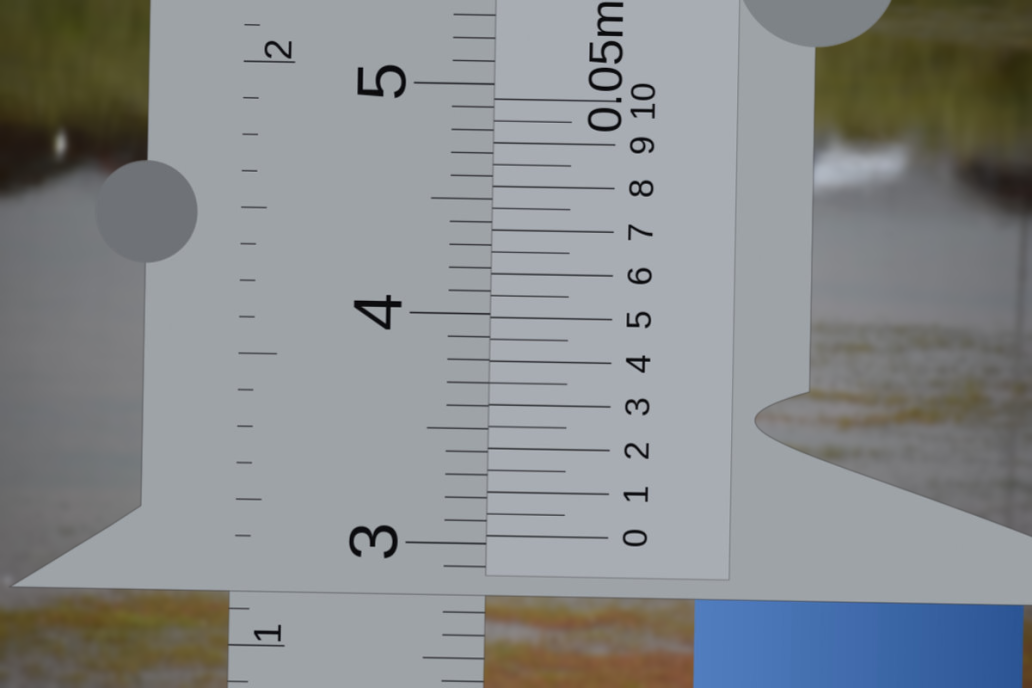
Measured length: 30.35 mm
